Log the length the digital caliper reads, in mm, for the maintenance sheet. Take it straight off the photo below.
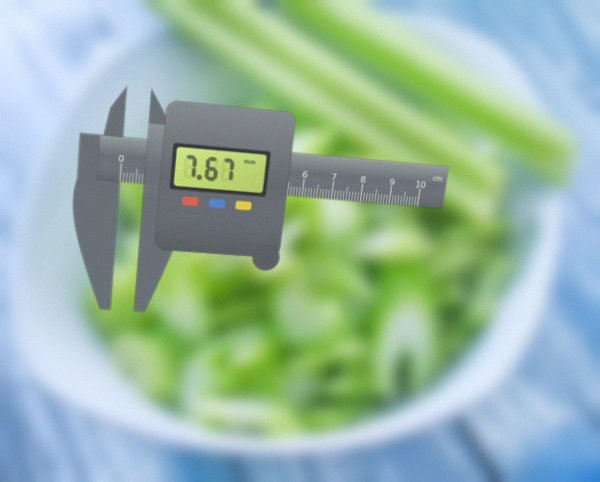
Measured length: 7.67 mm
